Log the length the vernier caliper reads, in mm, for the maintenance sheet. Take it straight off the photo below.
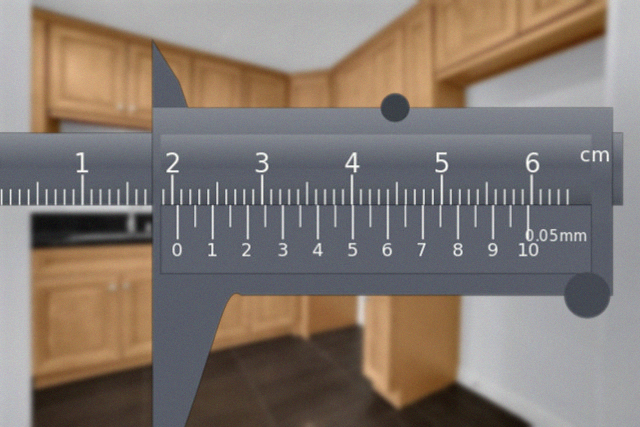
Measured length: 20.6 mm
